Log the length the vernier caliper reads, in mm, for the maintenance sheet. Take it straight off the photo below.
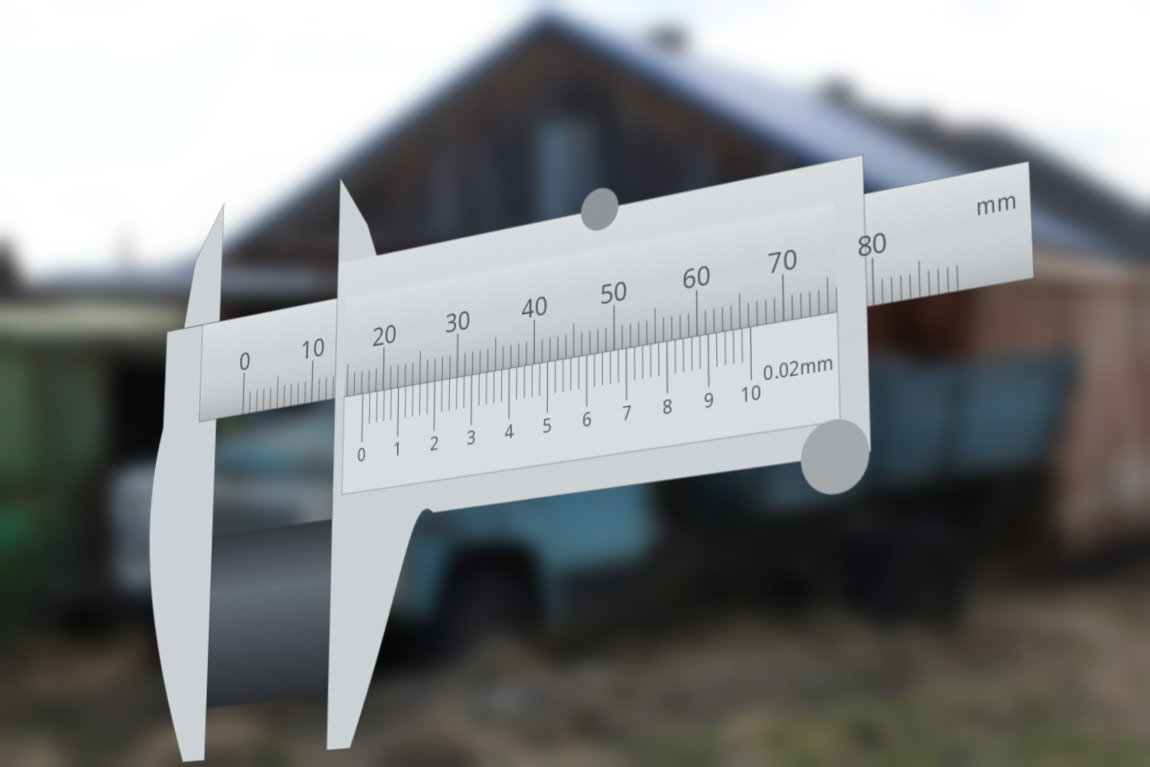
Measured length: 17.2 mm
